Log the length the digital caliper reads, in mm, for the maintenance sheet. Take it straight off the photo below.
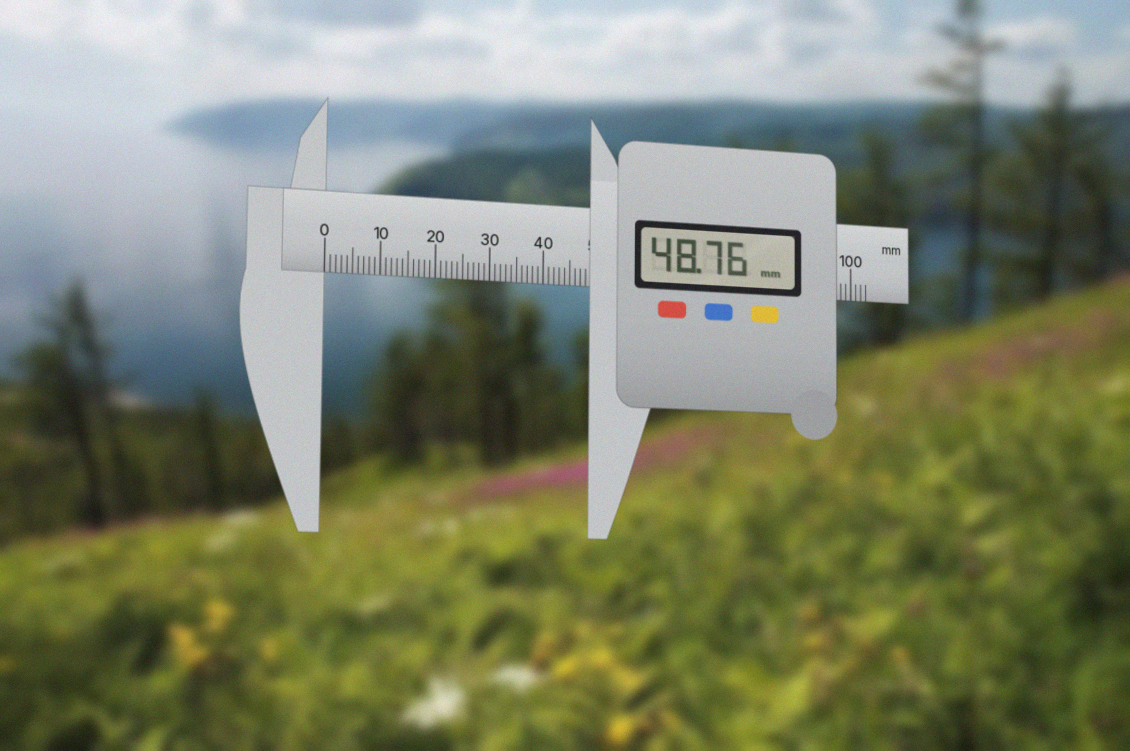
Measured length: 48.76 mm
